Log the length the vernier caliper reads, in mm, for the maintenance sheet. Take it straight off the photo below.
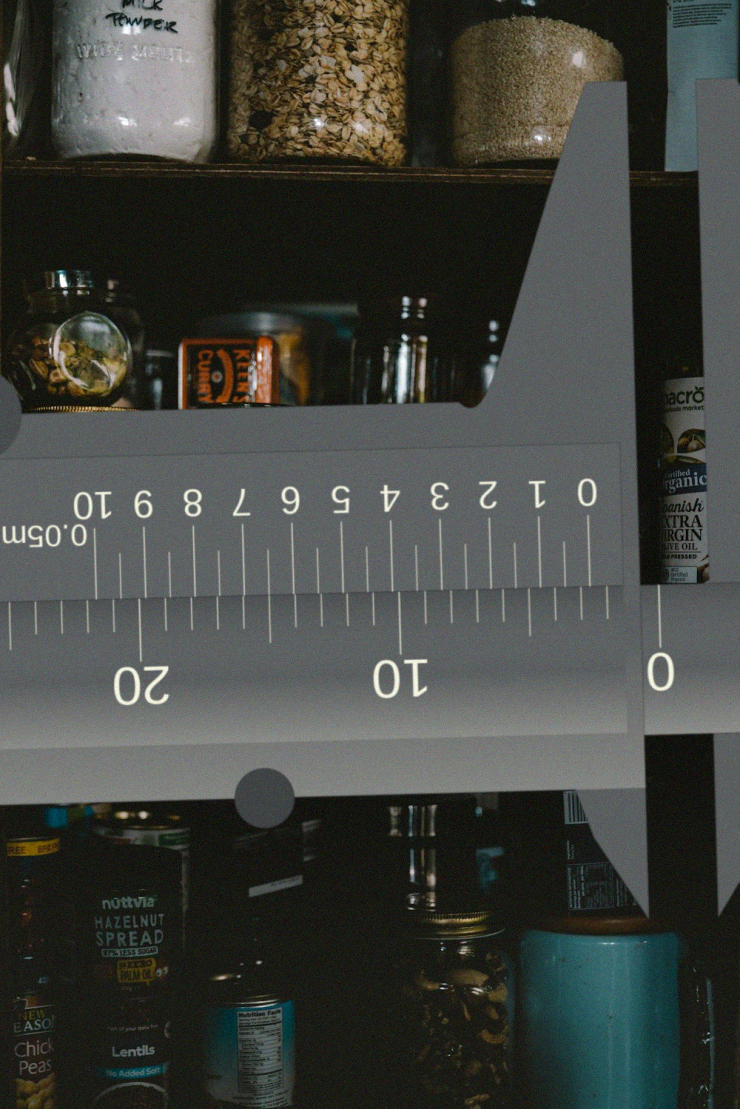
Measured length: 2.65 mm
